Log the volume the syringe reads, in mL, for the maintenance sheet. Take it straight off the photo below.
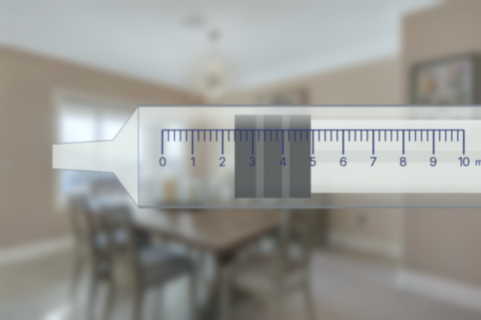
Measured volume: 2.4 mL
